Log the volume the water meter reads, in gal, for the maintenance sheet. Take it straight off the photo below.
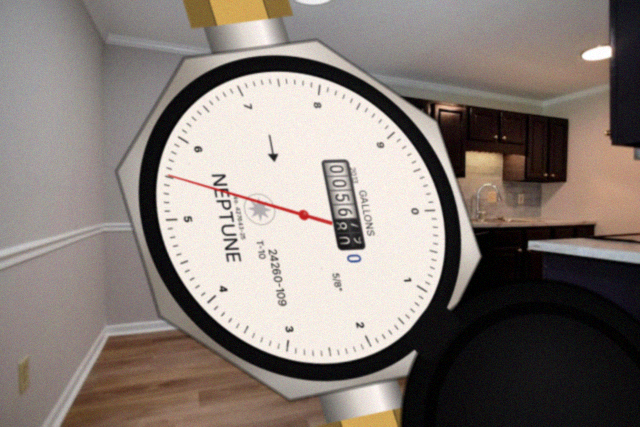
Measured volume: 56795.5 gal
